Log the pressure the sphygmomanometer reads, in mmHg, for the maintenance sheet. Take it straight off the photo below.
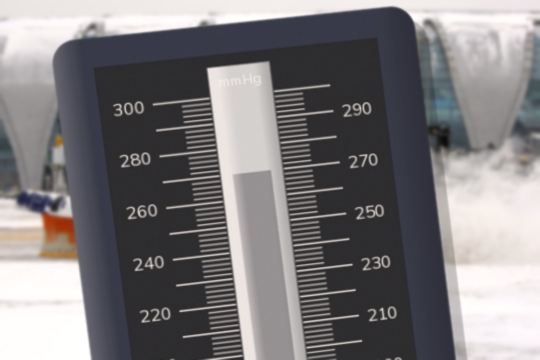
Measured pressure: 270 mmHg
